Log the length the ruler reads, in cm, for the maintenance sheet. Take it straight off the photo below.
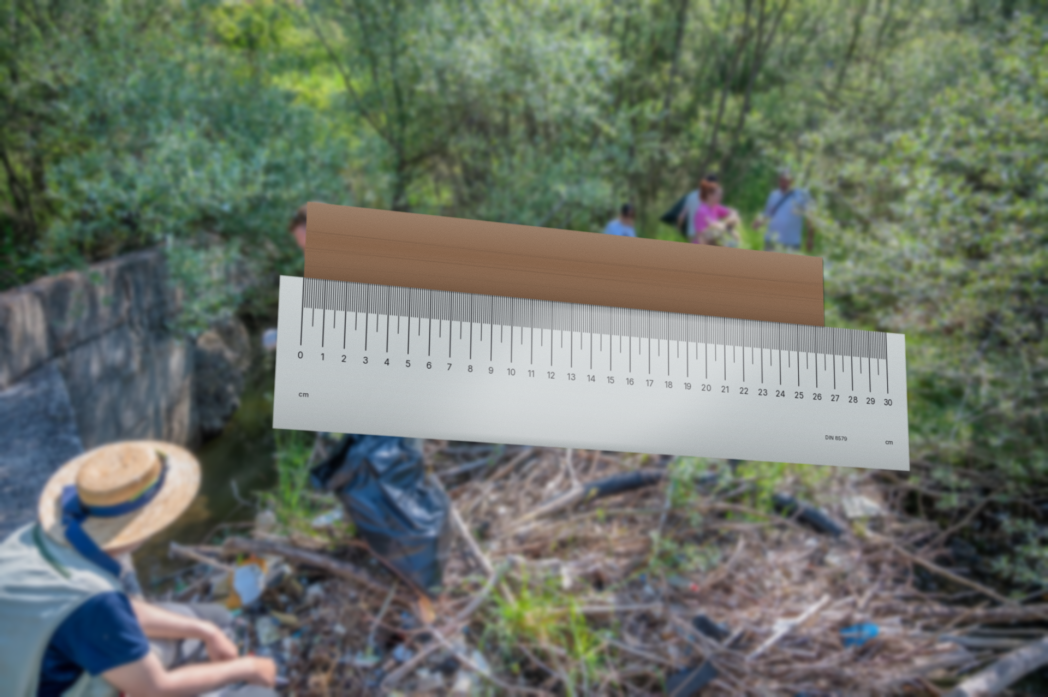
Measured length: 26.5 cm
